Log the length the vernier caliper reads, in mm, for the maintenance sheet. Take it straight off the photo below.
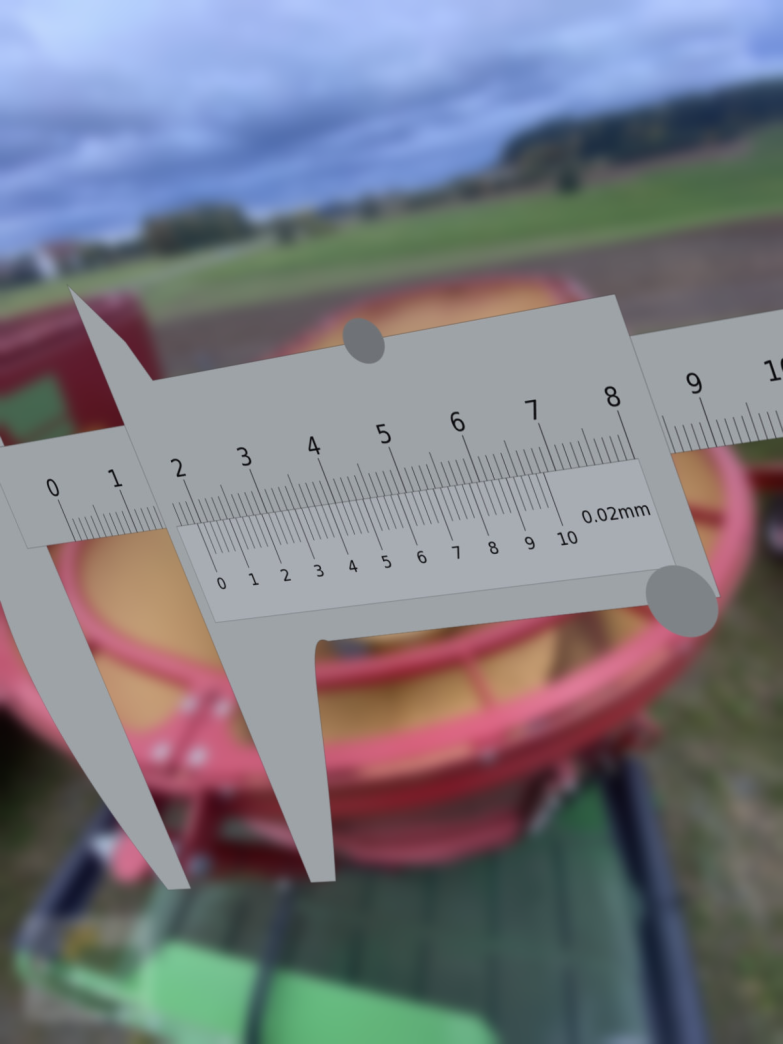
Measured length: 19.4 mm
